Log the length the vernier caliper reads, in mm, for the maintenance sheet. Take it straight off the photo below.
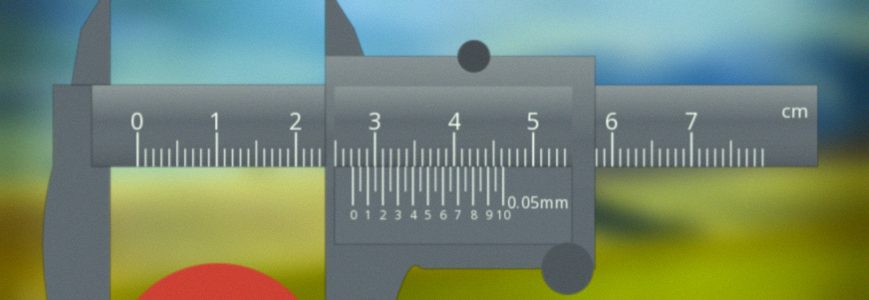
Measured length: 27.2 mm
